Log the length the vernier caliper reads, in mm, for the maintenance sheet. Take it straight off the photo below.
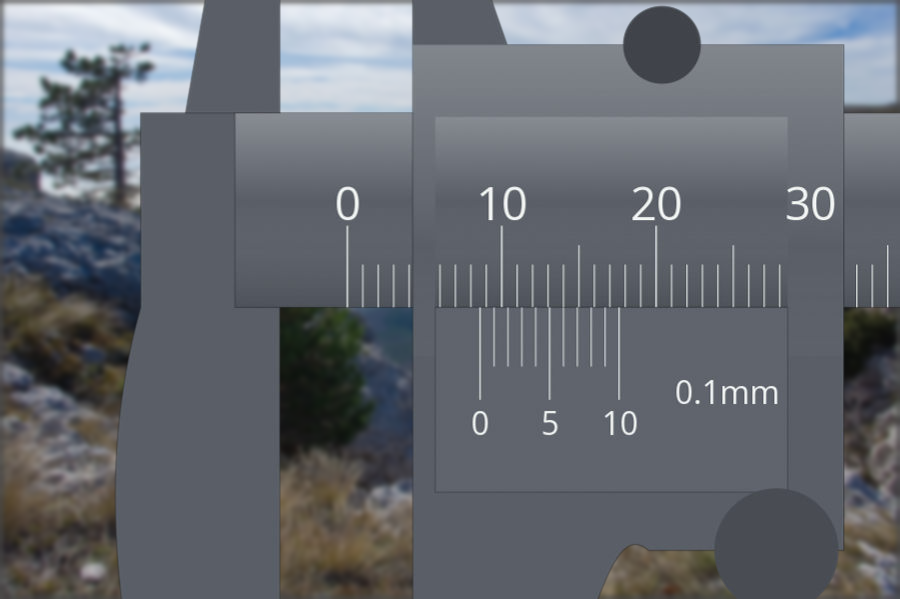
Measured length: 8.6 mm
